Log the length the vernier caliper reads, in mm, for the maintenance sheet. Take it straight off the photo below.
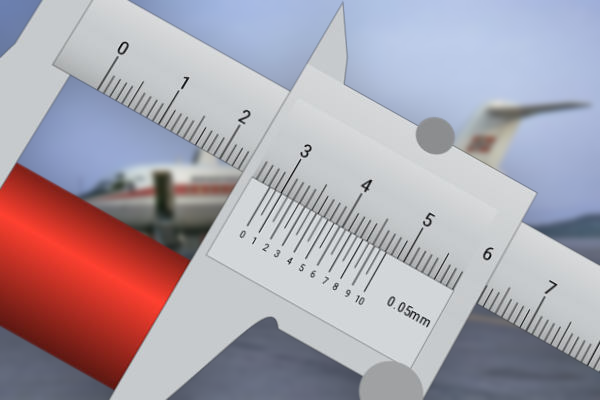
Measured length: 28.2 mm
